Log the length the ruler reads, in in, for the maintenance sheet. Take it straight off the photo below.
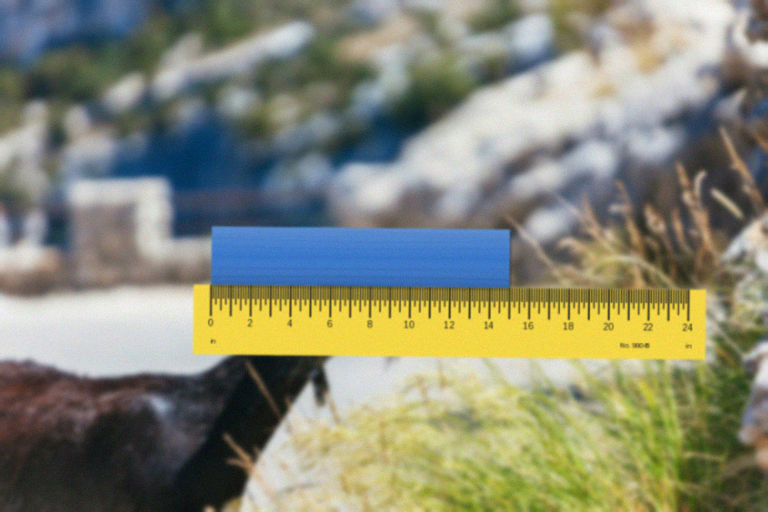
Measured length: 15 in
